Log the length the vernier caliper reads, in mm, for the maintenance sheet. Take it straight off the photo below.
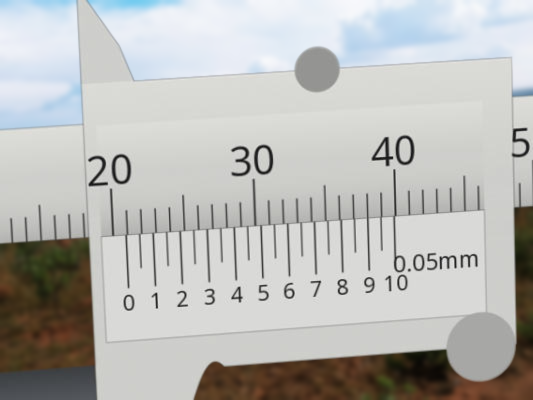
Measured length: 20.9 mm
